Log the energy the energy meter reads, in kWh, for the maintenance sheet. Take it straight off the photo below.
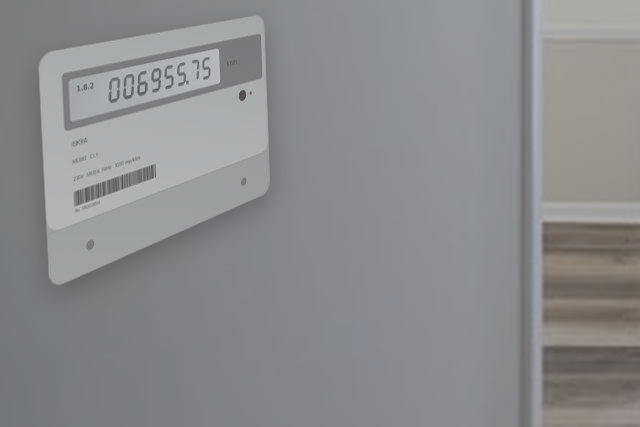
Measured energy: 6955.75 kWh
